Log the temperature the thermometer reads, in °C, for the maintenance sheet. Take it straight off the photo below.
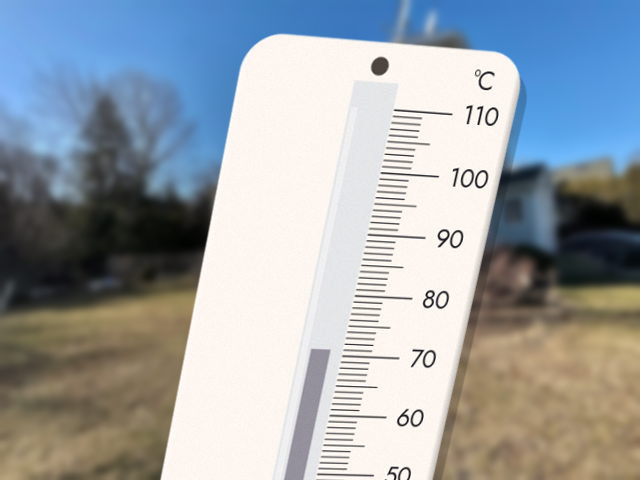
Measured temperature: 71 °C
